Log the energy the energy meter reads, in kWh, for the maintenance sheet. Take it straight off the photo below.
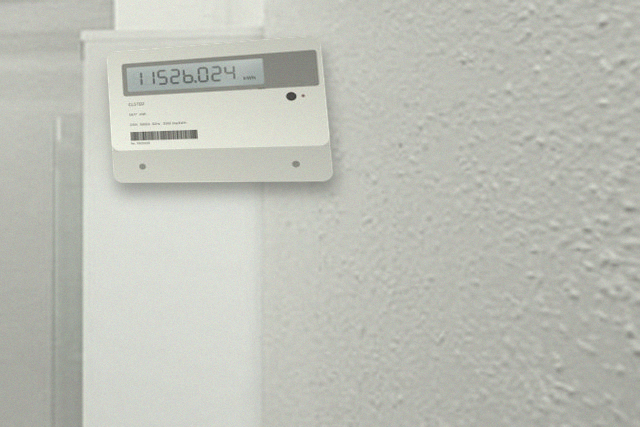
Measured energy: 11526.024 kWh
